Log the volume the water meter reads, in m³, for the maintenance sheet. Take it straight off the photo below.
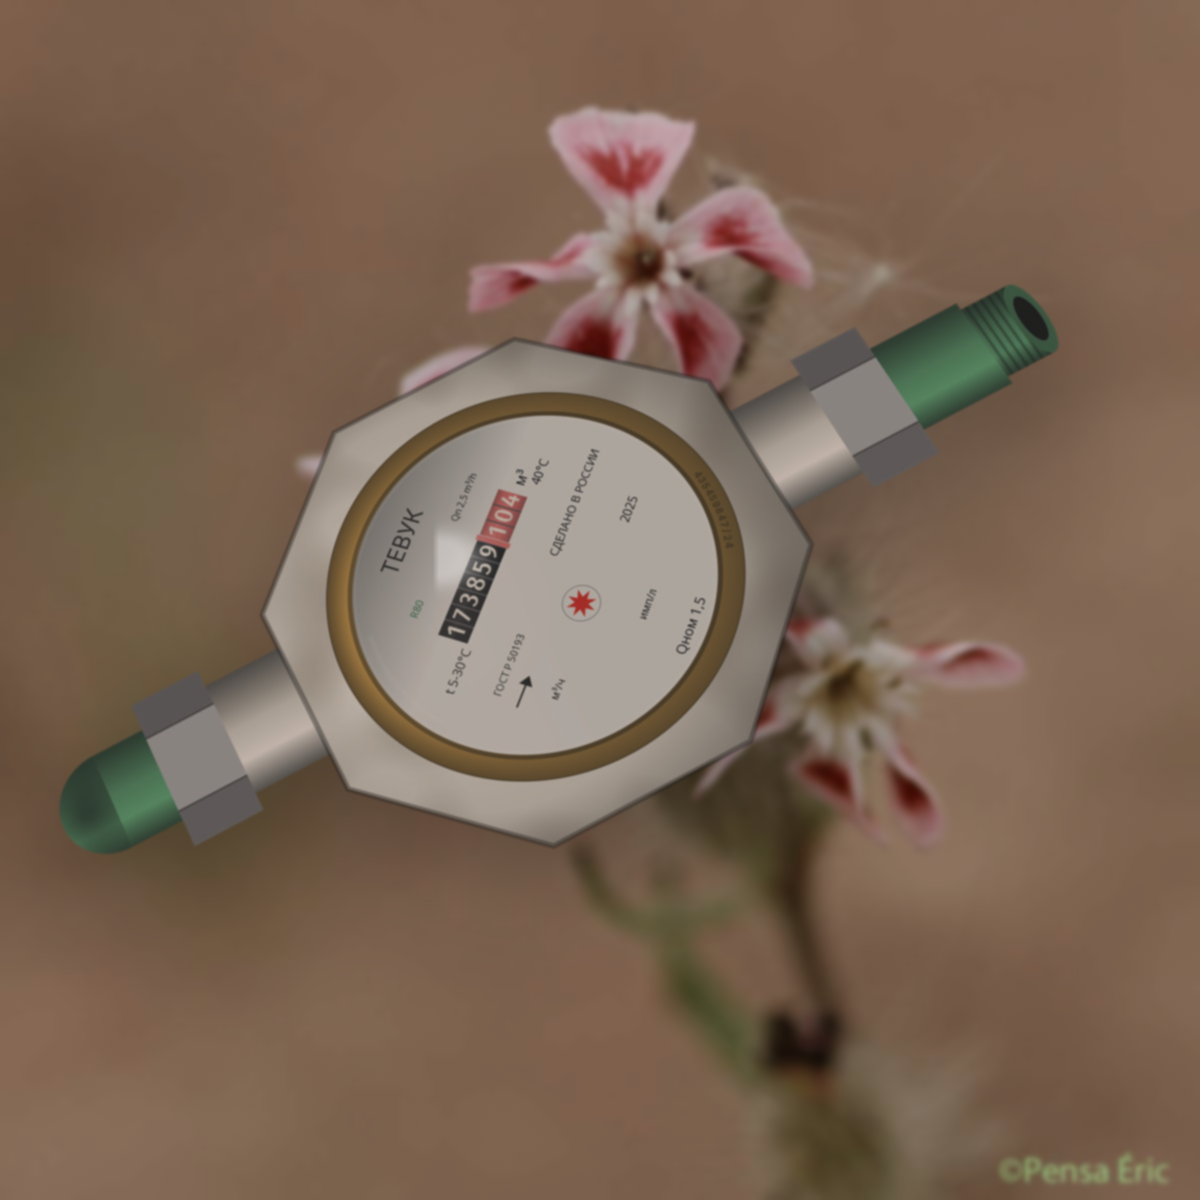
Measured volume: 173859.104 m³
